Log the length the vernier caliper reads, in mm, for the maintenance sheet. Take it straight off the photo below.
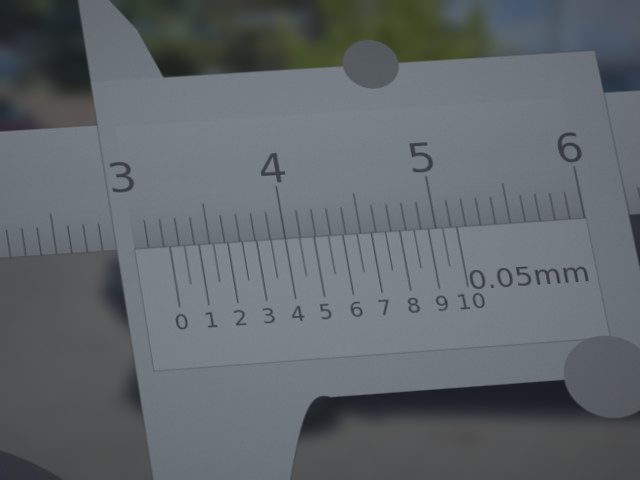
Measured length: 32.4 mm
